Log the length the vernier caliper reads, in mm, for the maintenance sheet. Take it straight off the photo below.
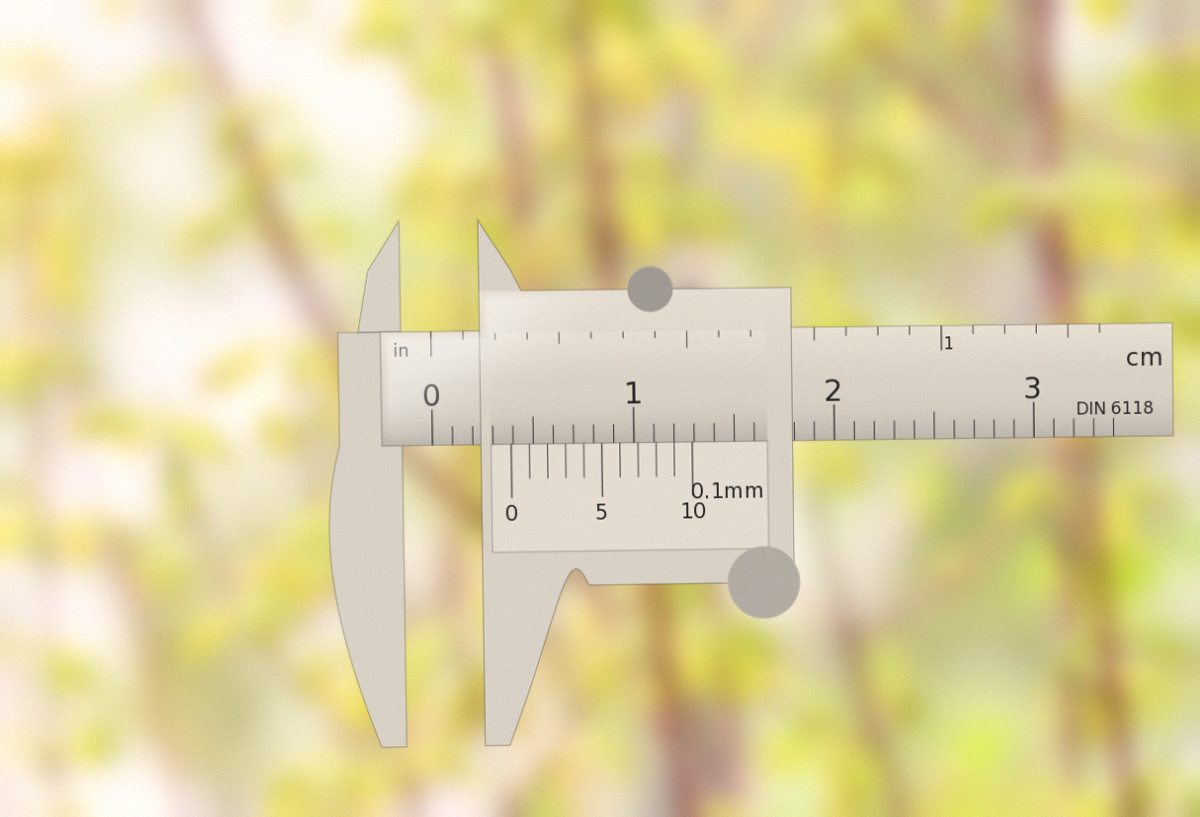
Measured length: 3.9 mm
